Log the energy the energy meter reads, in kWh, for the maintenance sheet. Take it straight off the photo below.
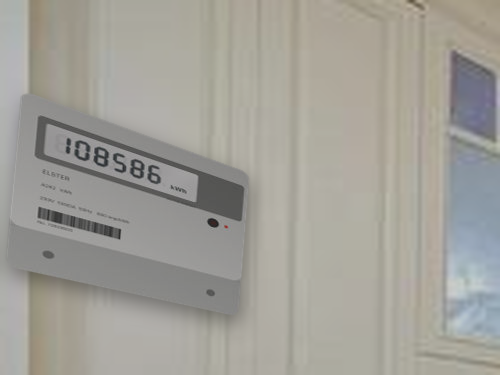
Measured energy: 108586 kWh
